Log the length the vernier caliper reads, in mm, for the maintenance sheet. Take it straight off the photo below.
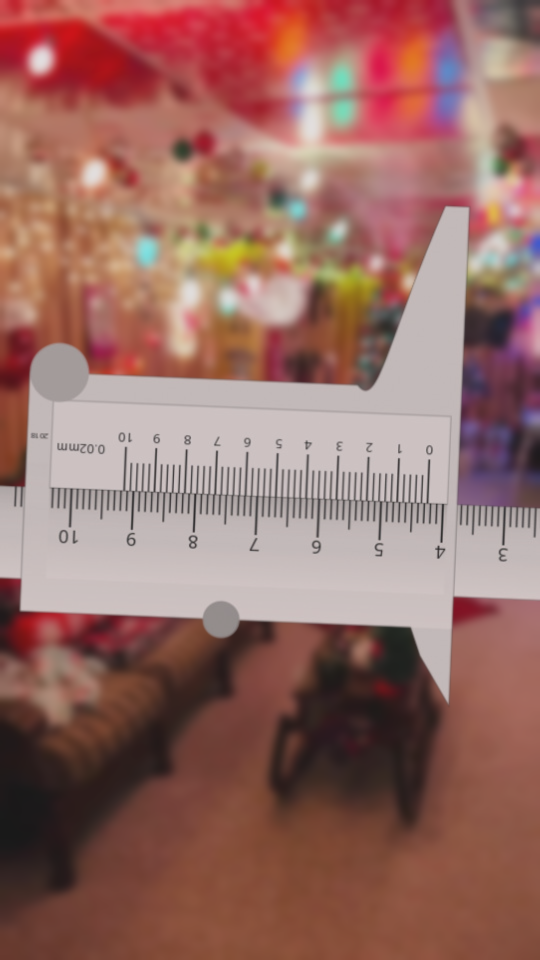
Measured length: 42.5 mm
